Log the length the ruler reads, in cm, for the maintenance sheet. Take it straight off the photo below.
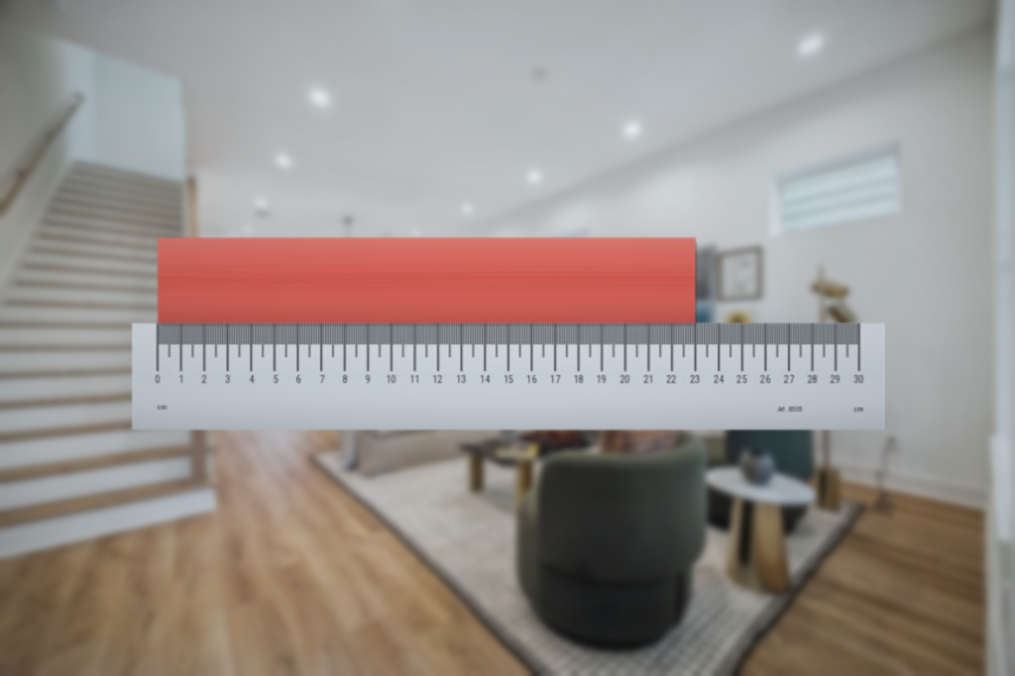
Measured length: 23 cm
